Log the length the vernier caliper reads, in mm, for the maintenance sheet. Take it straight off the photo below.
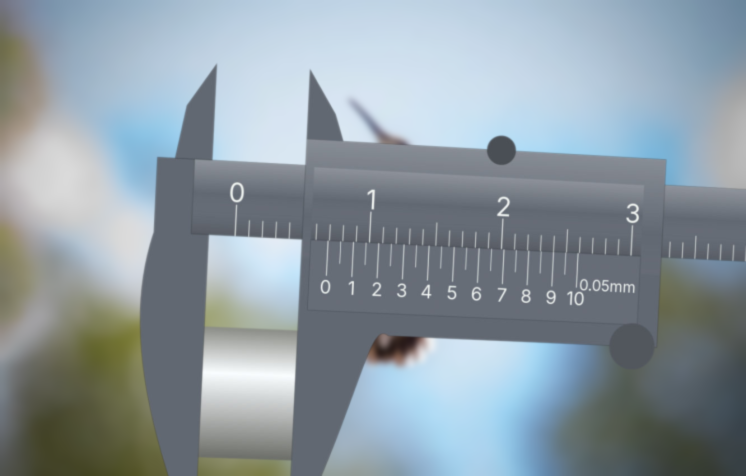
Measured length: 6.9 mm
